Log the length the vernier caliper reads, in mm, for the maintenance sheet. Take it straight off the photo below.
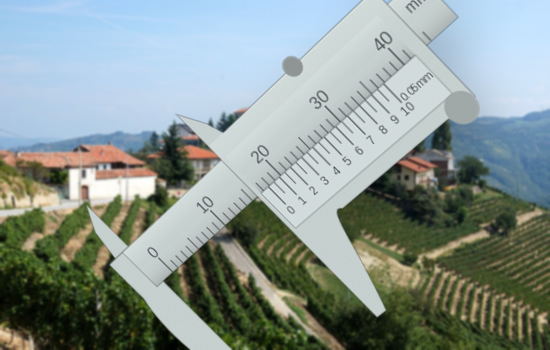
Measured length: 17.8 mm
